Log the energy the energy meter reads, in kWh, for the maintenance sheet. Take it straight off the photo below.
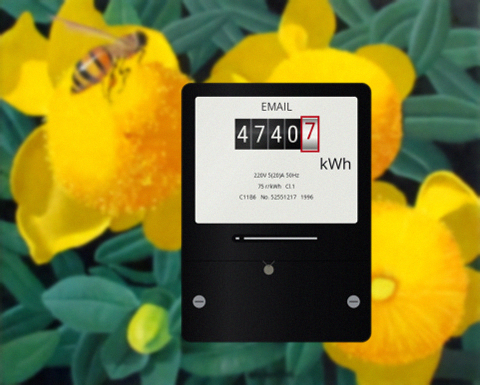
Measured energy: 4740.7 kWh
